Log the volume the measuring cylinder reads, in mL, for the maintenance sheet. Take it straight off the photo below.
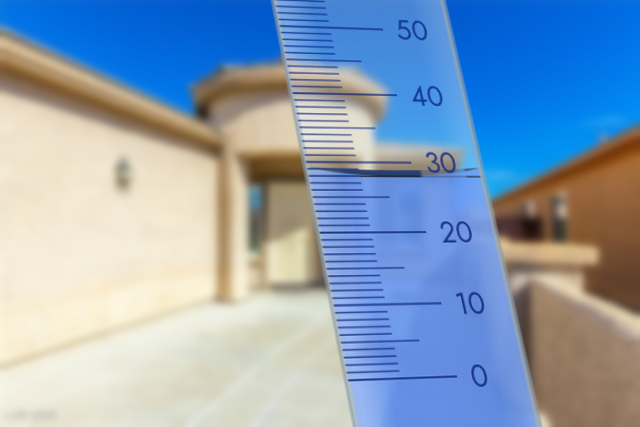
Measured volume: 28 mL
